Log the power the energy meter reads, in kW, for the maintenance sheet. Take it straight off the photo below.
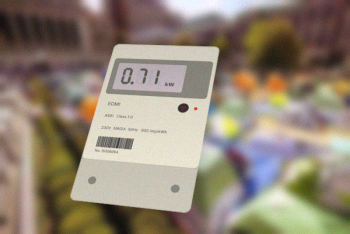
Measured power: 0.71 kW
